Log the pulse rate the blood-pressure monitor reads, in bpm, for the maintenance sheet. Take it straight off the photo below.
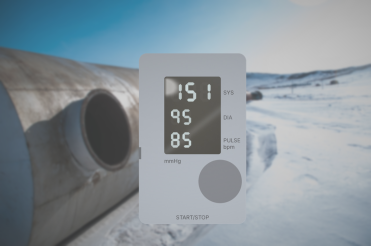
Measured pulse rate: 85 bpm
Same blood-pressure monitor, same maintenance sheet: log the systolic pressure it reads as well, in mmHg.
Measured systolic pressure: 151 mmHg
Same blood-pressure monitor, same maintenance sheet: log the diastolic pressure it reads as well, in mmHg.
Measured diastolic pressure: 95 mmHg
